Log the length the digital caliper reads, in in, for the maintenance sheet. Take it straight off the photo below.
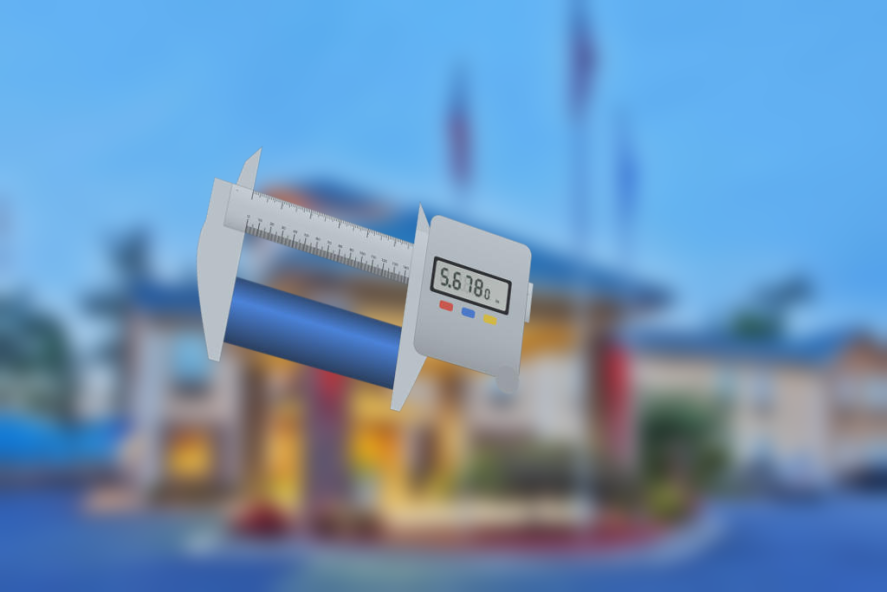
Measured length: 5.6780 in
